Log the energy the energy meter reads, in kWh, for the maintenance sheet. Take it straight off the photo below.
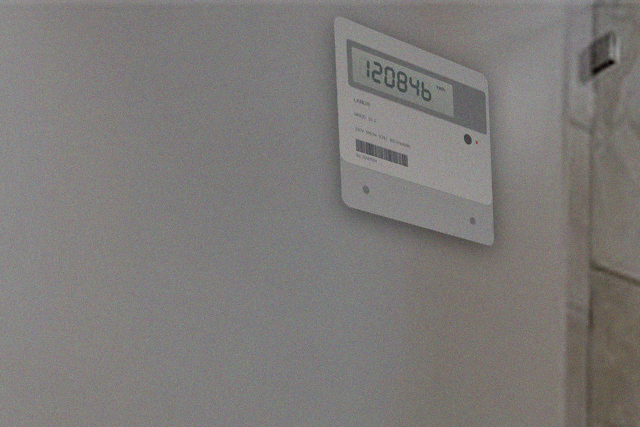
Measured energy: 120846 kWh
